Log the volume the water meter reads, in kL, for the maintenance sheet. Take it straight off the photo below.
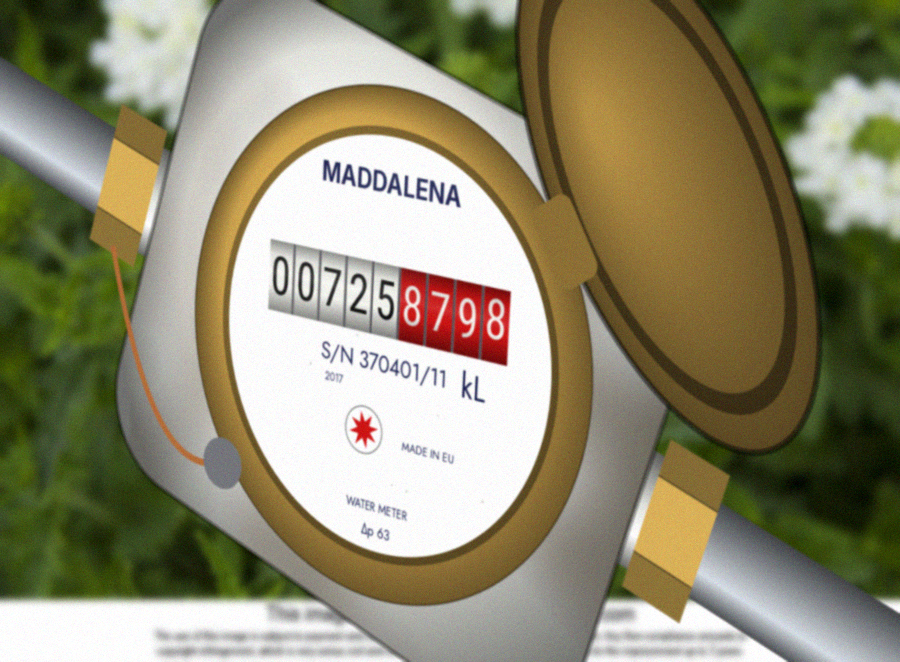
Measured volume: 725.8798 kL
